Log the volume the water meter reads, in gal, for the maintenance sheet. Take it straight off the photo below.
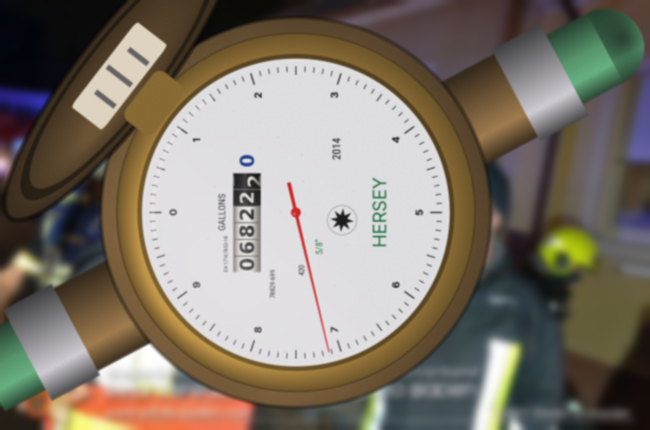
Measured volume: 682217.1 gal
